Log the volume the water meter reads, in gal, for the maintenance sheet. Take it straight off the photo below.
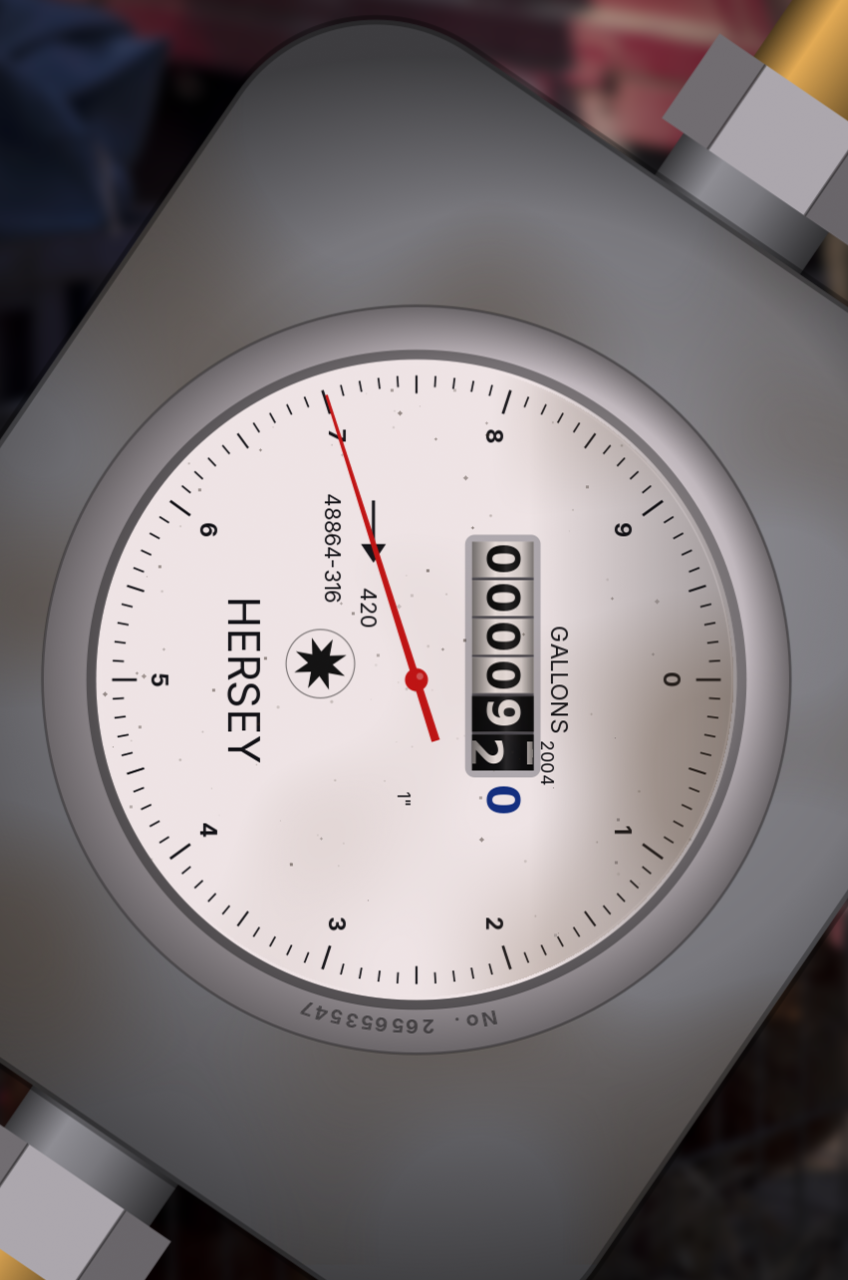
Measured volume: 917.0 gal
